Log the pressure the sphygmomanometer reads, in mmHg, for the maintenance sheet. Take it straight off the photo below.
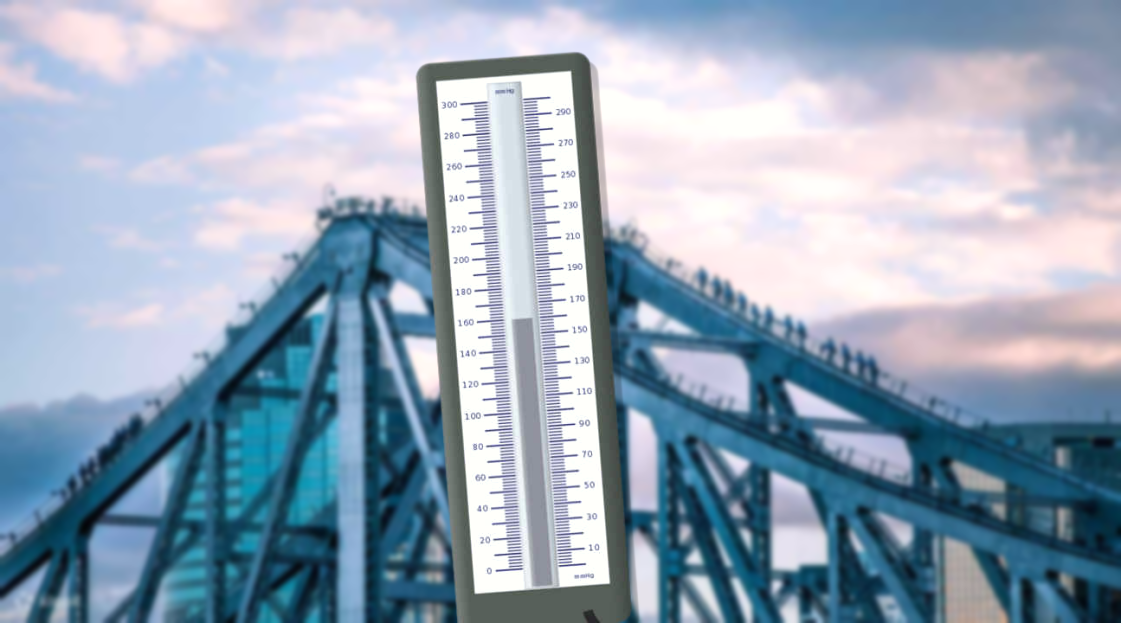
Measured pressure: 160 mmHg
